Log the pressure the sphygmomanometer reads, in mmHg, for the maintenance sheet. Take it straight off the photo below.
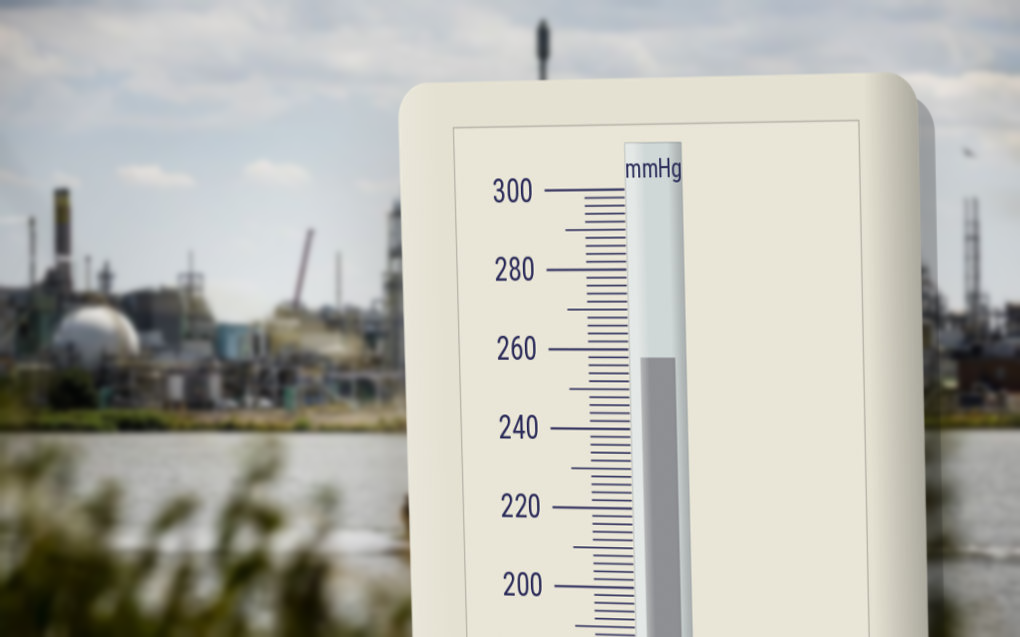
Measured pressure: 258 mmHg
